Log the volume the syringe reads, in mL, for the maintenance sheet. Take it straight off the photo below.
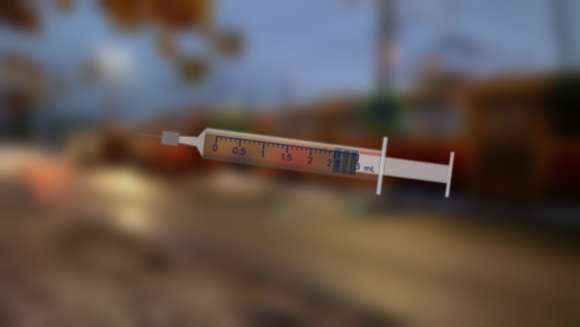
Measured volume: 2.5 mL
